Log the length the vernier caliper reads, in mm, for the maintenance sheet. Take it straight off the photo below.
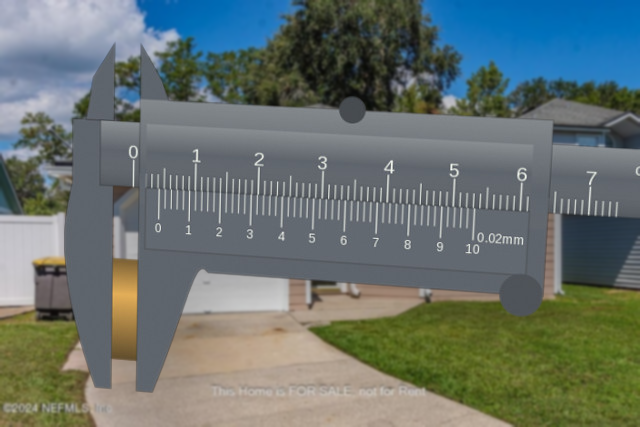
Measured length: 4.2 mm
